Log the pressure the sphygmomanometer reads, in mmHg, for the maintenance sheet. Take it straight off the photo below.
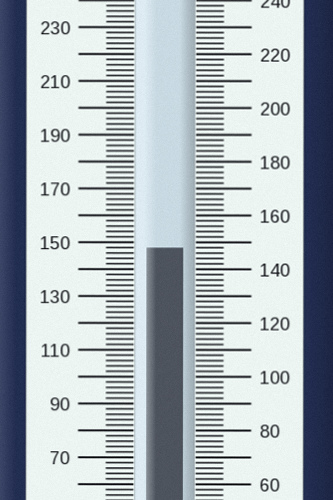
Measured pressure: 148 mmHg
